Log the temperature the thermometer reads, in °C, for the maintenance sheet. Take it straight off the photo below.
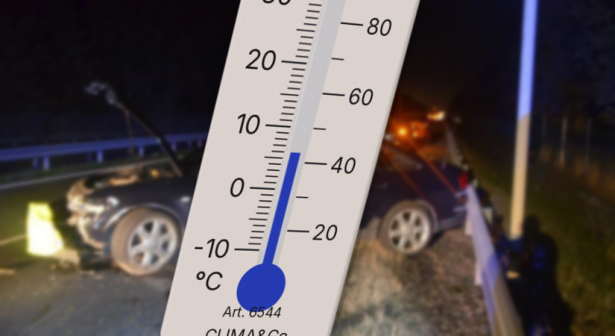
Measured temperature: 6 °C
